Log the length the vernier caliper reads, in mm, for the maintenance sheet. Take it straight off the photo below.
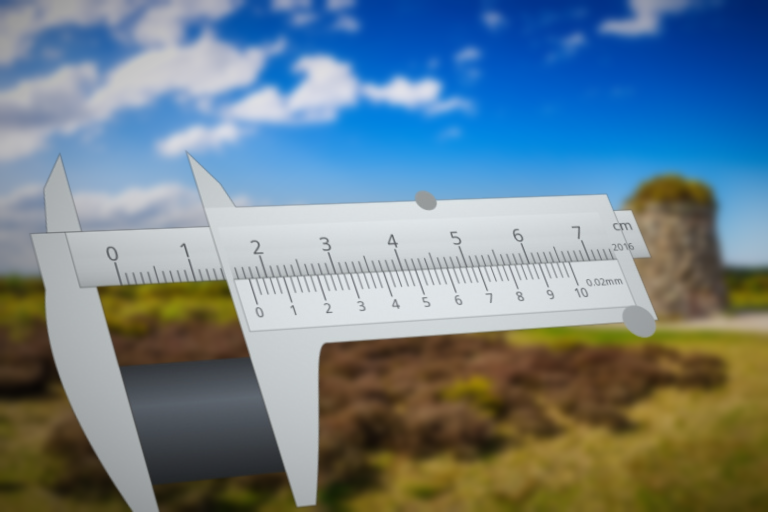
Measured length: 17.5 mm
